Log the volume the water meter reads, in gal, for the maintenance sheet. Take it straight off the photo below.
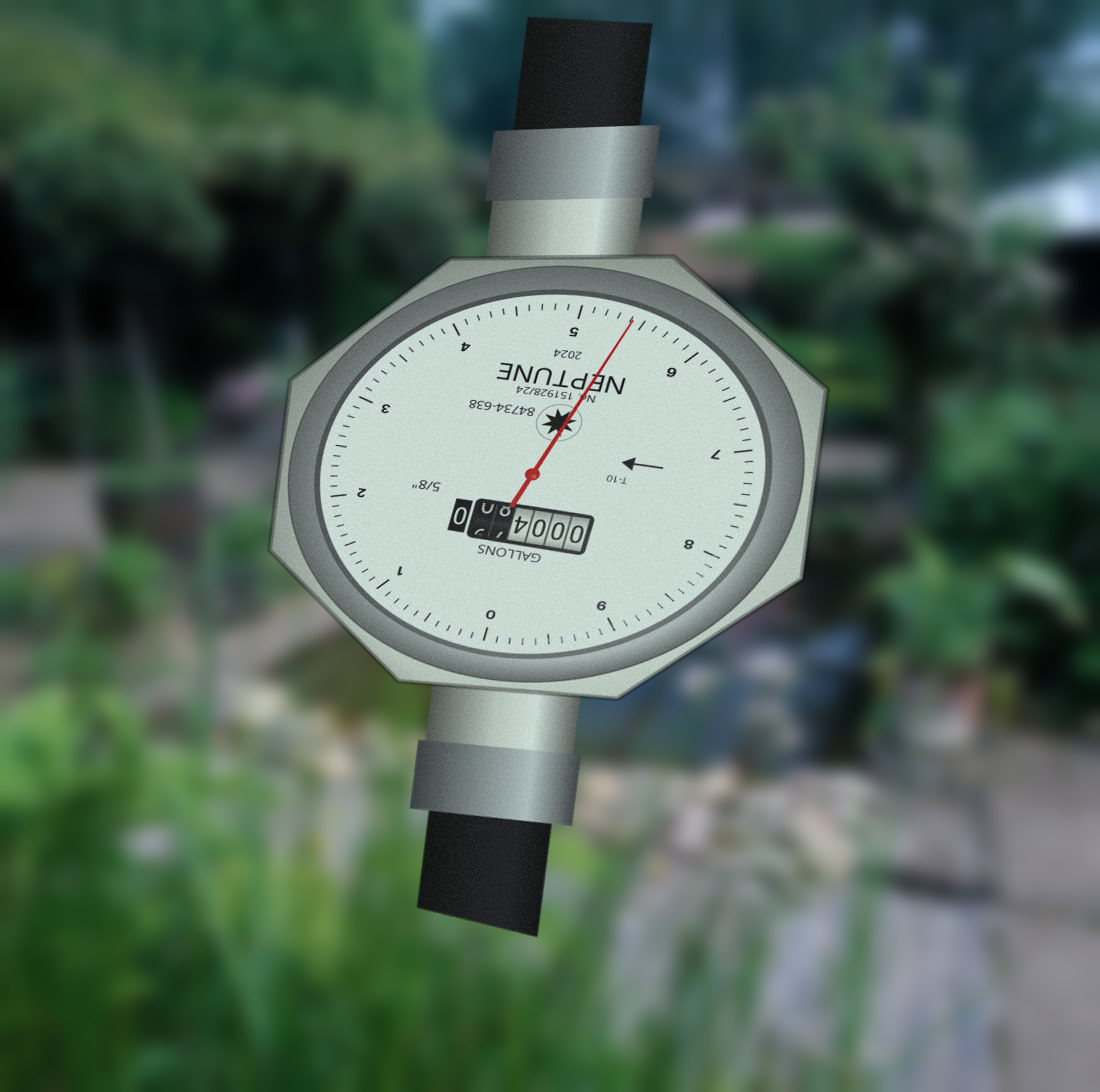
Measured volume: 4795.4 gal
